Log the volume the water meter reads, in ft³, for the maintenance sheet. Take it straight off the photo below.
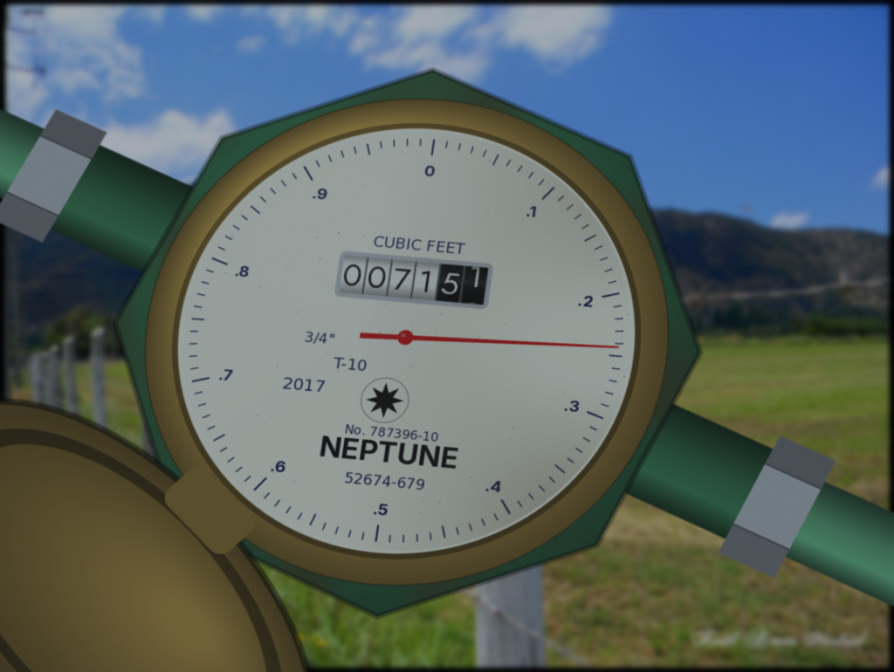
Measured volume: 7151.24 ft³
